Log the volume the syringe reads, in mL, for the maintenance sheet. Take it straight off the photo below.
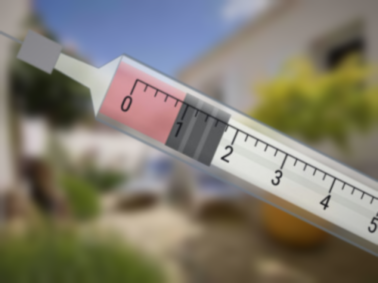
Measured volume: 0.9 mL
